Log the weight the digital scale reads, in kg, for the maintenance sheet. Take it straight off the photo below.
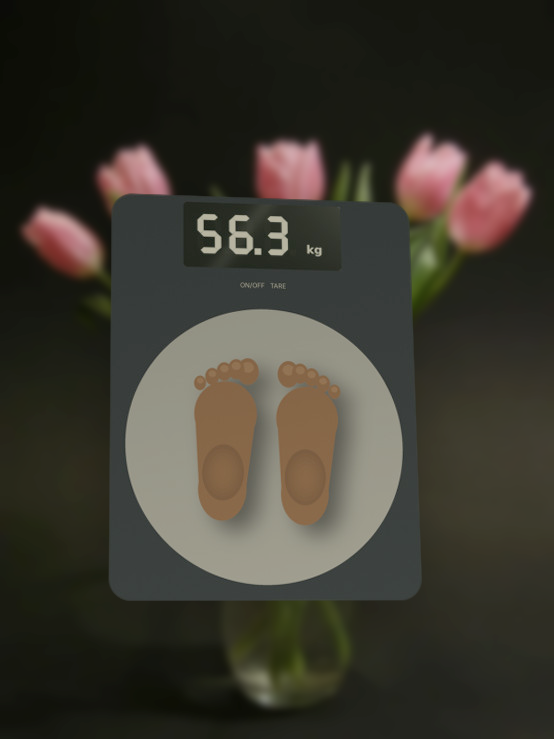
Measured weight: 56.3 kg
